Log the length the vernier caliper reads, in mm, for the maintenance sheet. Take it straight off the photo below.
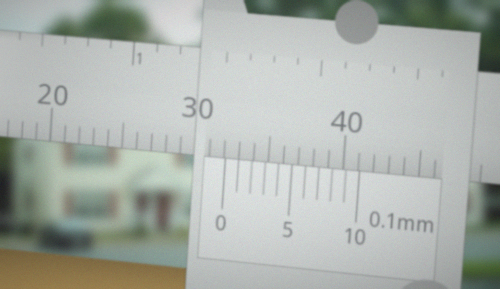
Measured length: 32.1 mm
